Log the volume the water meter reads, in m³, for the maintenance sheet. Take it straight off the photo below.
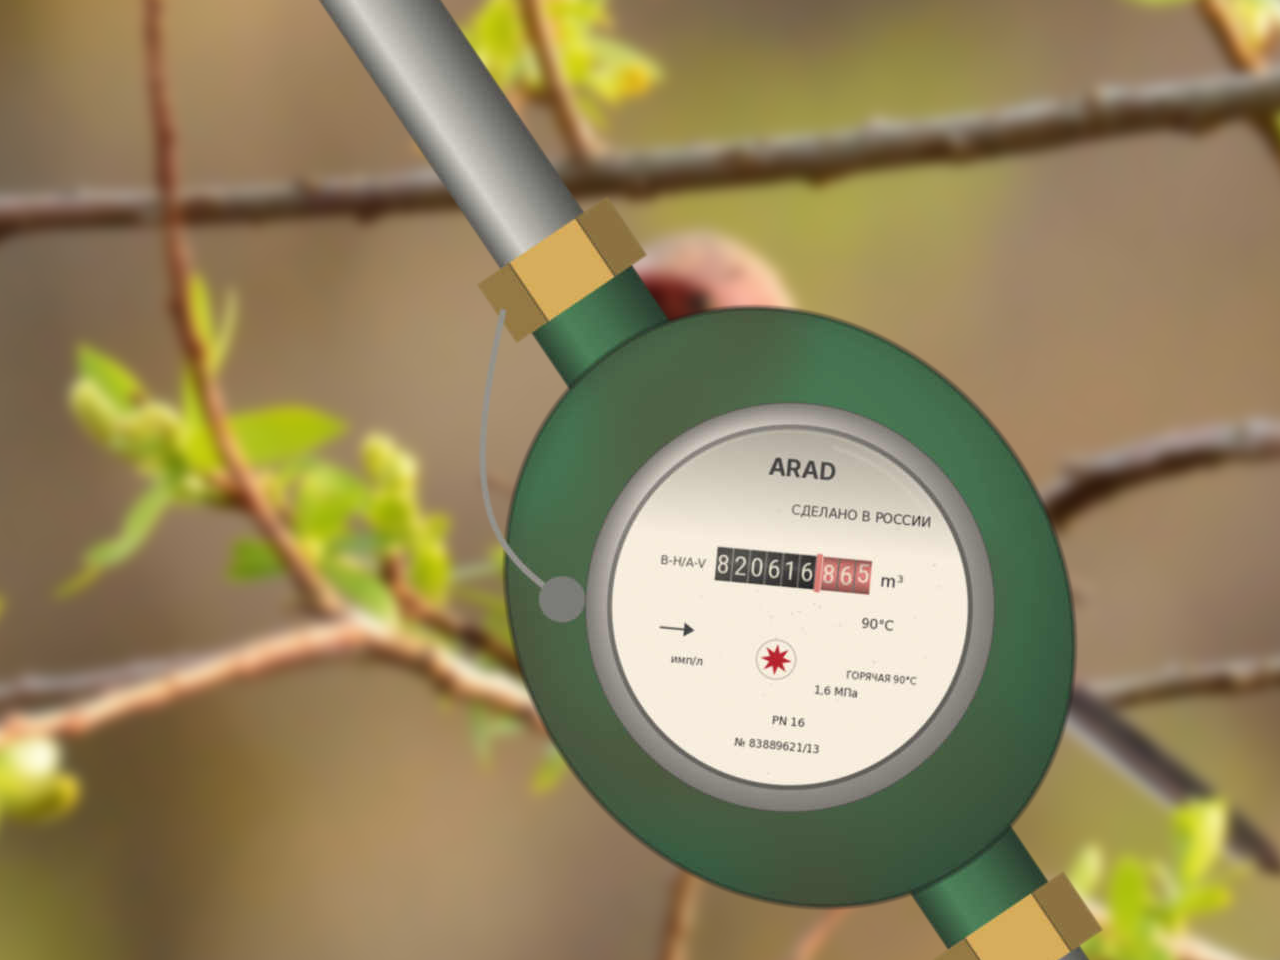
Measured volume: 820616.865 m³
